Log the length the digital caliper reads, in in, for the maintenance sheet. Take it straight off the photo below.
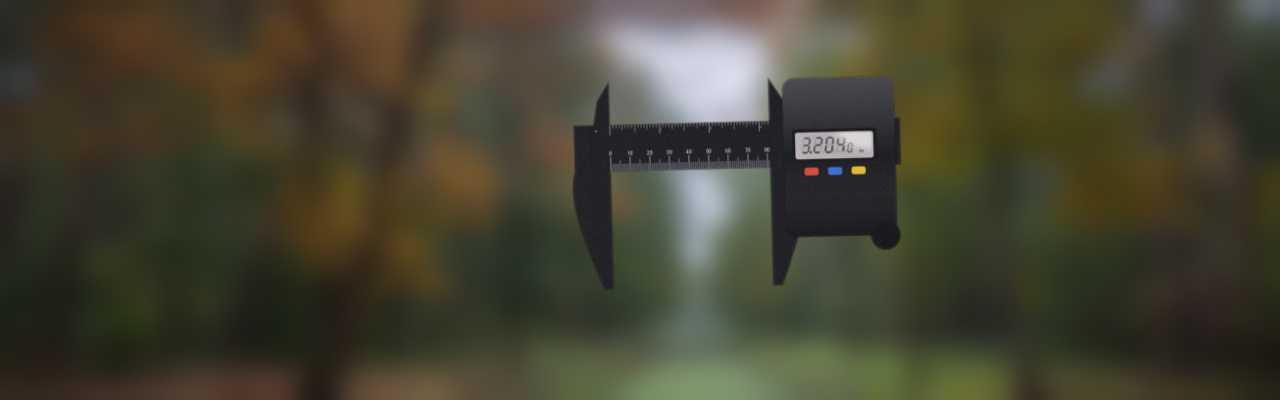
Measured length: 3.2040 in
